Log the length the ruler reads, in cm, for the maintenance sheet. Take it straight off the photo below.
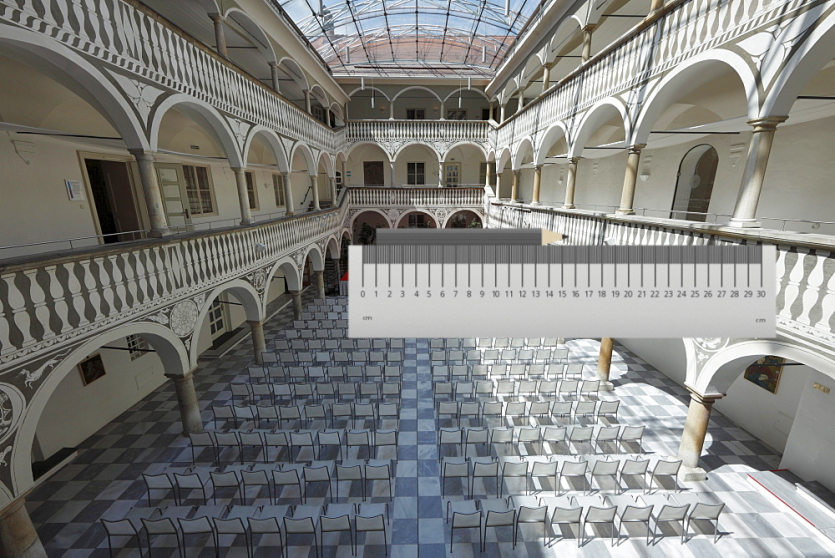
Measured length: 14.5 cm
